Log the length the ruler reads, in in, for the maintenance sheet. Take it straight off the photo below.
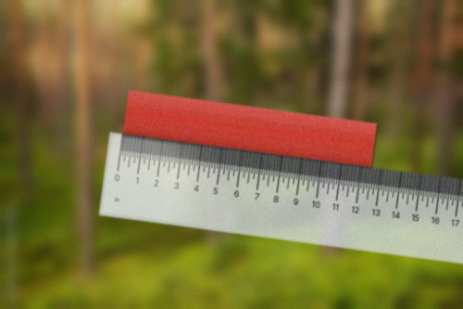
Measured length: 12.5 in
